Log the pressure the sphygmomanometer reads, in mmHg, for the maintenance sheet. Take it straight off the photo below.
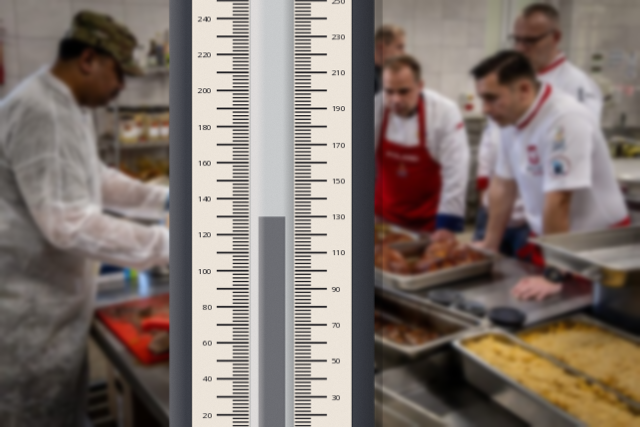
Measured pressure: 130 mmHg
